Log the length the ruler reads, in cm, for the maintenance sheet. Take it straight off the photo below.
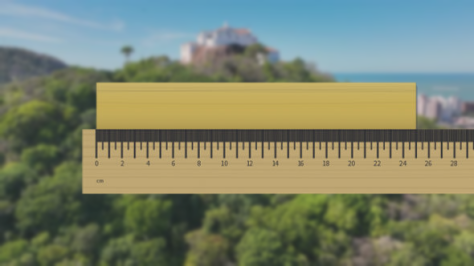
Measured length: 25 cm
